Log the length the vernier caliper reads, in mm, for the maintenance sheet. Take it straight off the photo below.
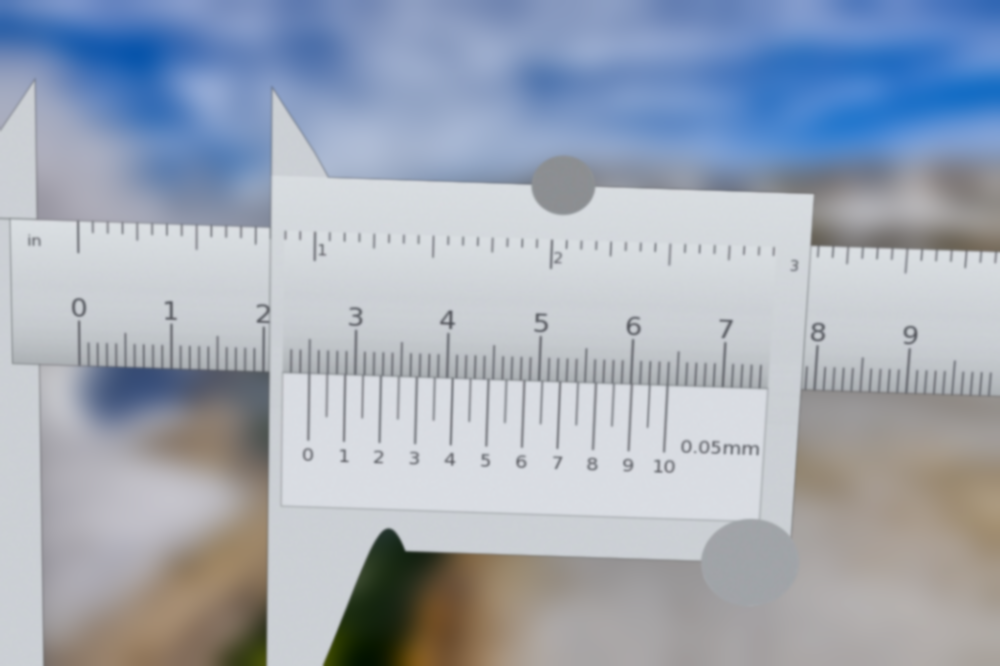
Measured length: 25.0 mm
